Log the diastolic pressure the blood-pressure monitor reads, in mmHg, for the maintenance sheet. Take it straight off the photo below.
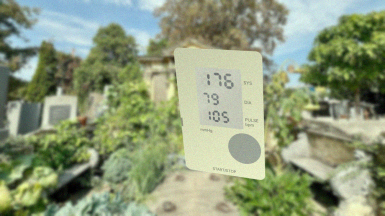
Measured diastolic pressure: 79 mmHg
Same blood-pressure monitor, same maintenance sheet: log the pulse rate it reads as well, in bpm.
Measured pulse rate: 105 bpm
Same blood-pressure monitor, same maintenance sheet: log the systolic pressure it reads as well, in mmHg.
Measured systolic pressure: 176 mmHg
